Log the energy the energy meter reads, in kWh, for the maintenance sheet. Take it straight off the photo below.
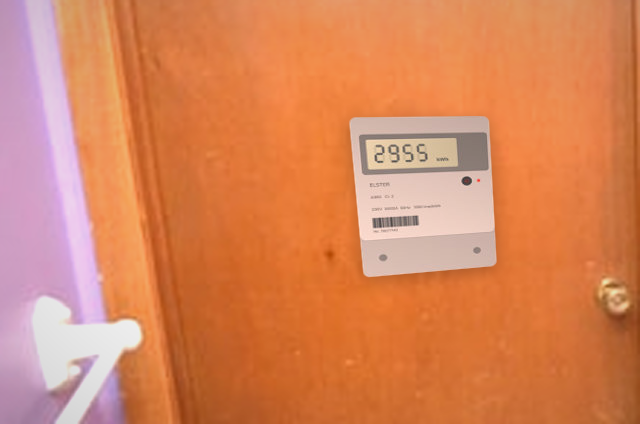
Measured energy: 2955 kWh
